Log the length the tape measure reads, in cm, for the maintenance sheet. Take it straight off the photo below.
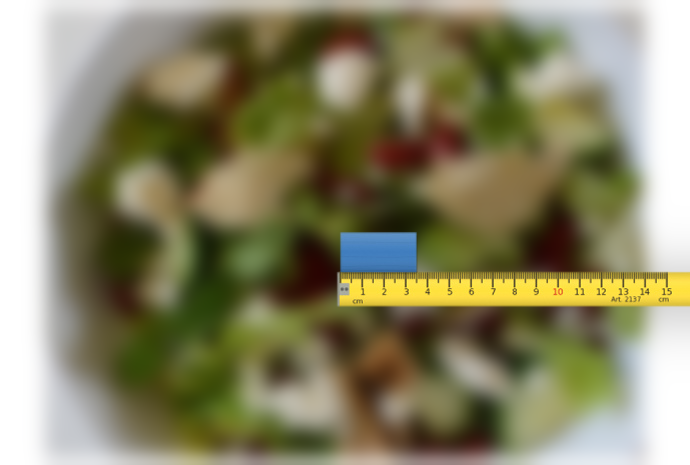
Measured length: 3.5 cm
